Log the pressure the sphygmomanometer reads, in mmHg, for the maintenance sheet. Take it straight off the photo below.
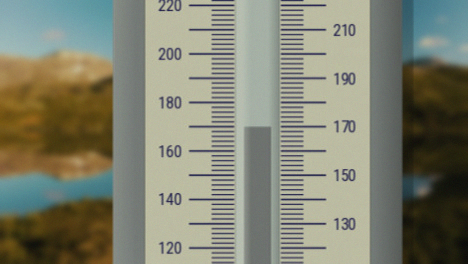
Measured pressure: 170 mmHg
